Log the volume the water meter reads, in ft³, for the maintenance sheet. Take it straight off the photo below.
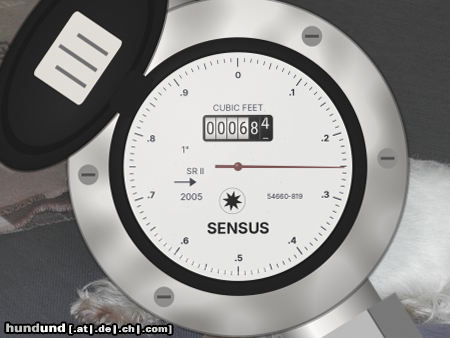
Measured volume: 684.25 ft³
